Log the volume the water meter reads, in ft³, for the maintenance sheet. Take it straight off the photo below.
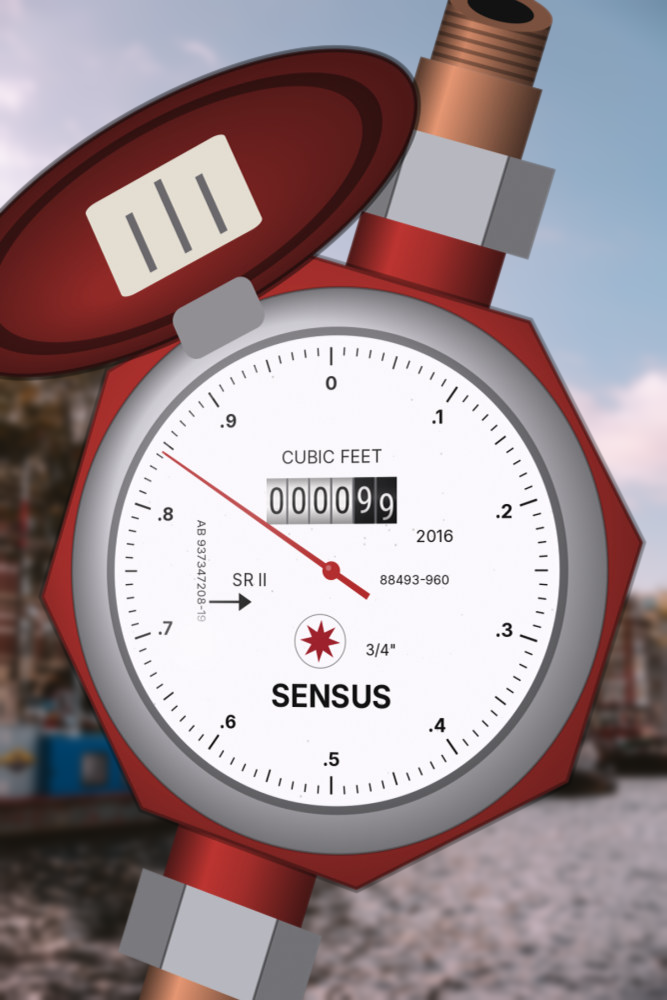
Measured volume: 98.84 ft³
